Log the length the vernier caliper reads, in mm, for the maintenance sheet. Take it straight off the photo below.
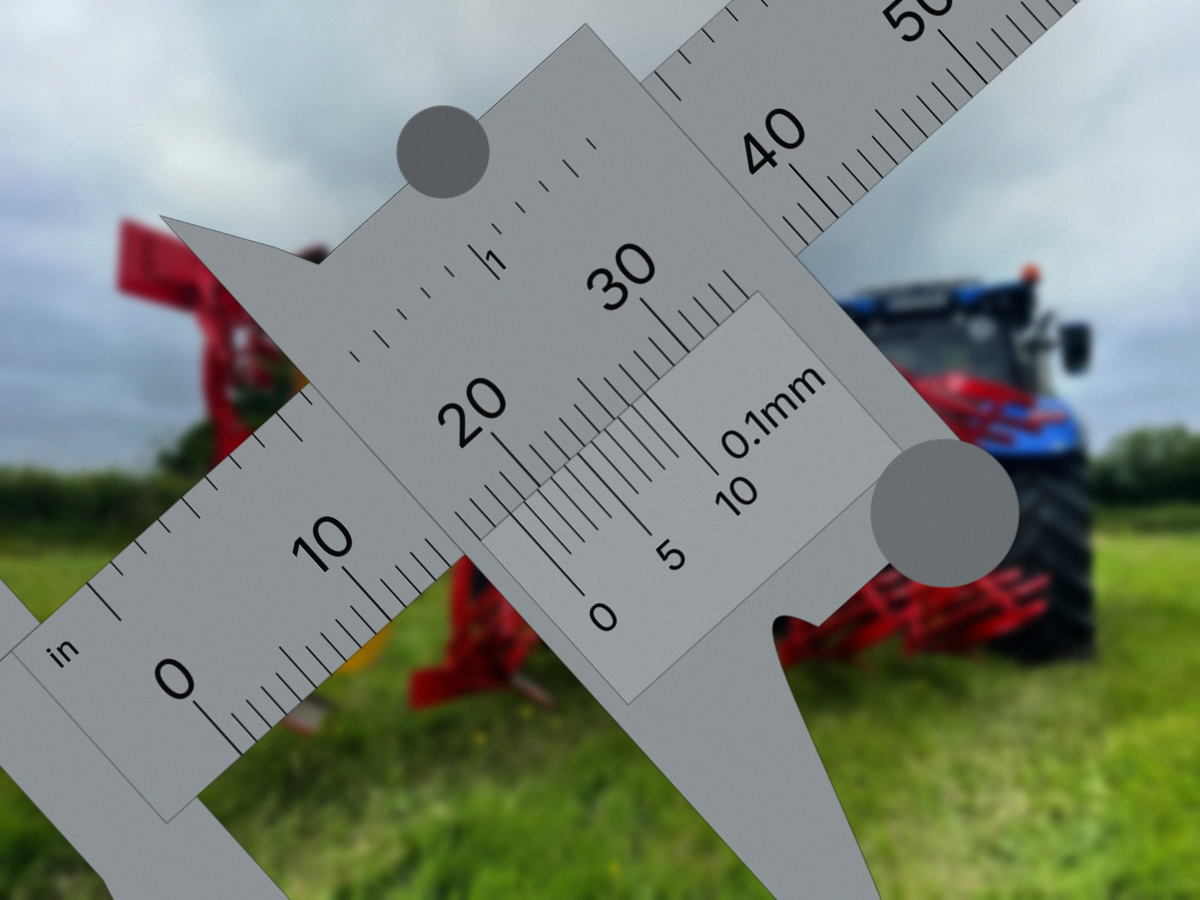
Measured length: 18.0 mm
